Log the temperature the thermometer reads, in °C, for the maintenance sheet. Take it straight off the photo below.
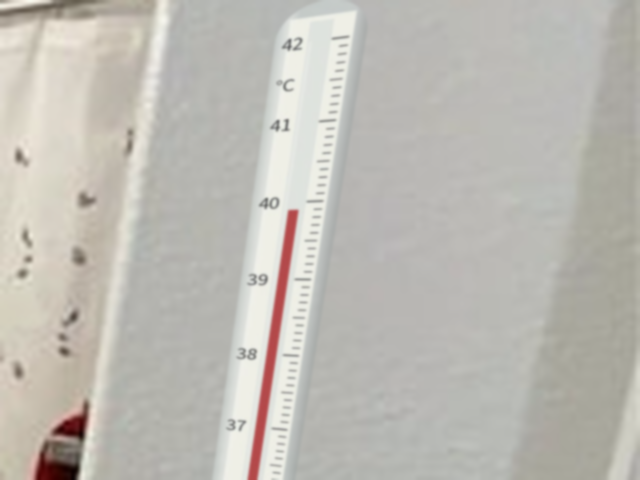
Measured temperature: 39.9 °C
